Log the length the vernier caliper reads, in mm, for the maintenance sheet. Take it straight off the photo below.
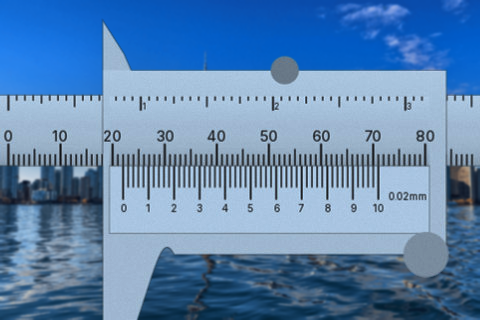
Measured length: 22.0 mm
